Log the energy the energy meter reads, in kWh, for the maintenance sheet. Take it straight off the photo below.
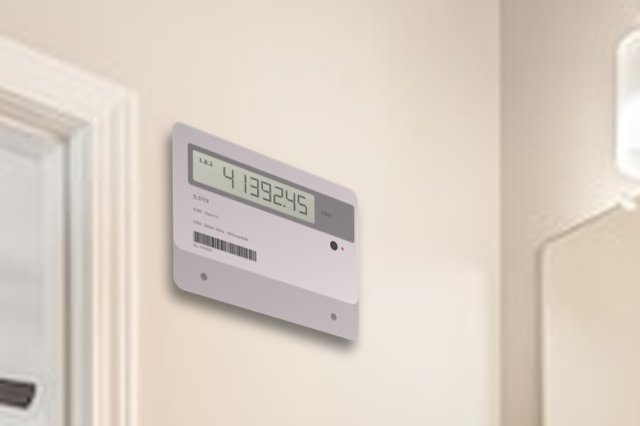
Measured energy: 41392.45 kWh
